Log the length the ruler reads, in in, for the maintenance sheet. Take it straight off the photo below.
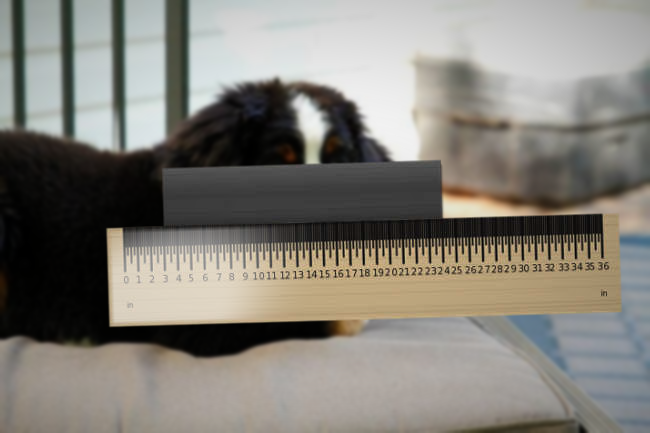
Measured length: 21 in
